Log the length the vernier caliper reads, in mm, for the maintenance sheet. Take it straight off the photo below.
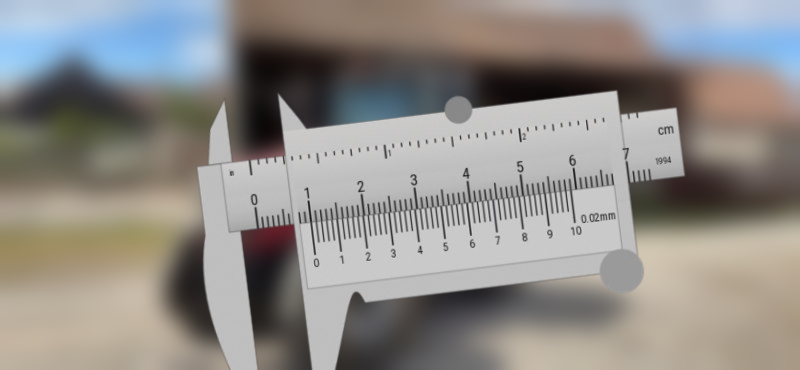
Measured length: 10.0 mm
